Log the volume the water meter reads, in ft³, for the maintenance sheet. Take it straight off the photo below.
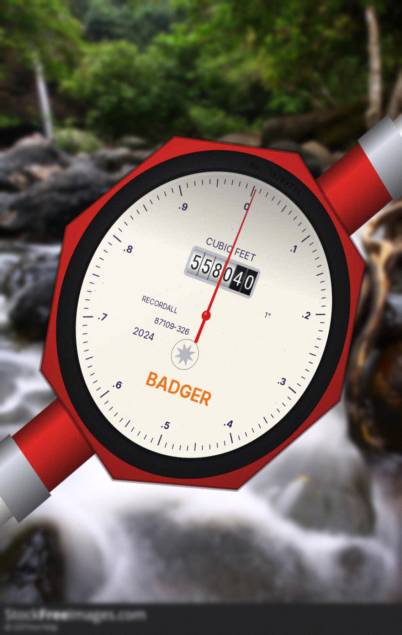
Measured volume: 558040.00 ft³
